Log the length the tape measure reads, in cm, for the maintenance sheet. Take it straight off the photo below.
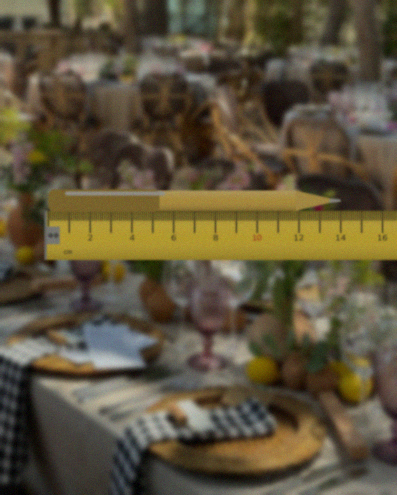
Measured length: 14 cm
